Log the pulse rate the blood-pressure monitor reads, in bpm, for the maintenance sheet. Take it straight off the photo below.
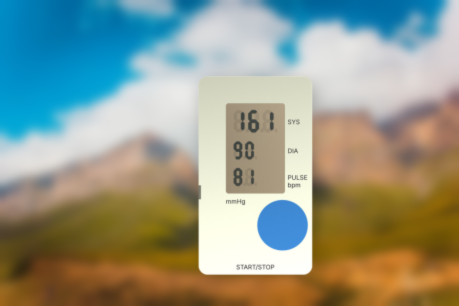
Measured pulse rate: 81 bpm
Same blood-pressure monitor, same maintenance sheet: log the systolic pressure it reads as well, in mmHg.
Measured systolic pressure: 161 mmHg
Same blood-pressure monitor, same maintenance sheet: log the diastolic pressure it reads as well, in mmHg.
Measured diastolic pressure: 90 mmHg
